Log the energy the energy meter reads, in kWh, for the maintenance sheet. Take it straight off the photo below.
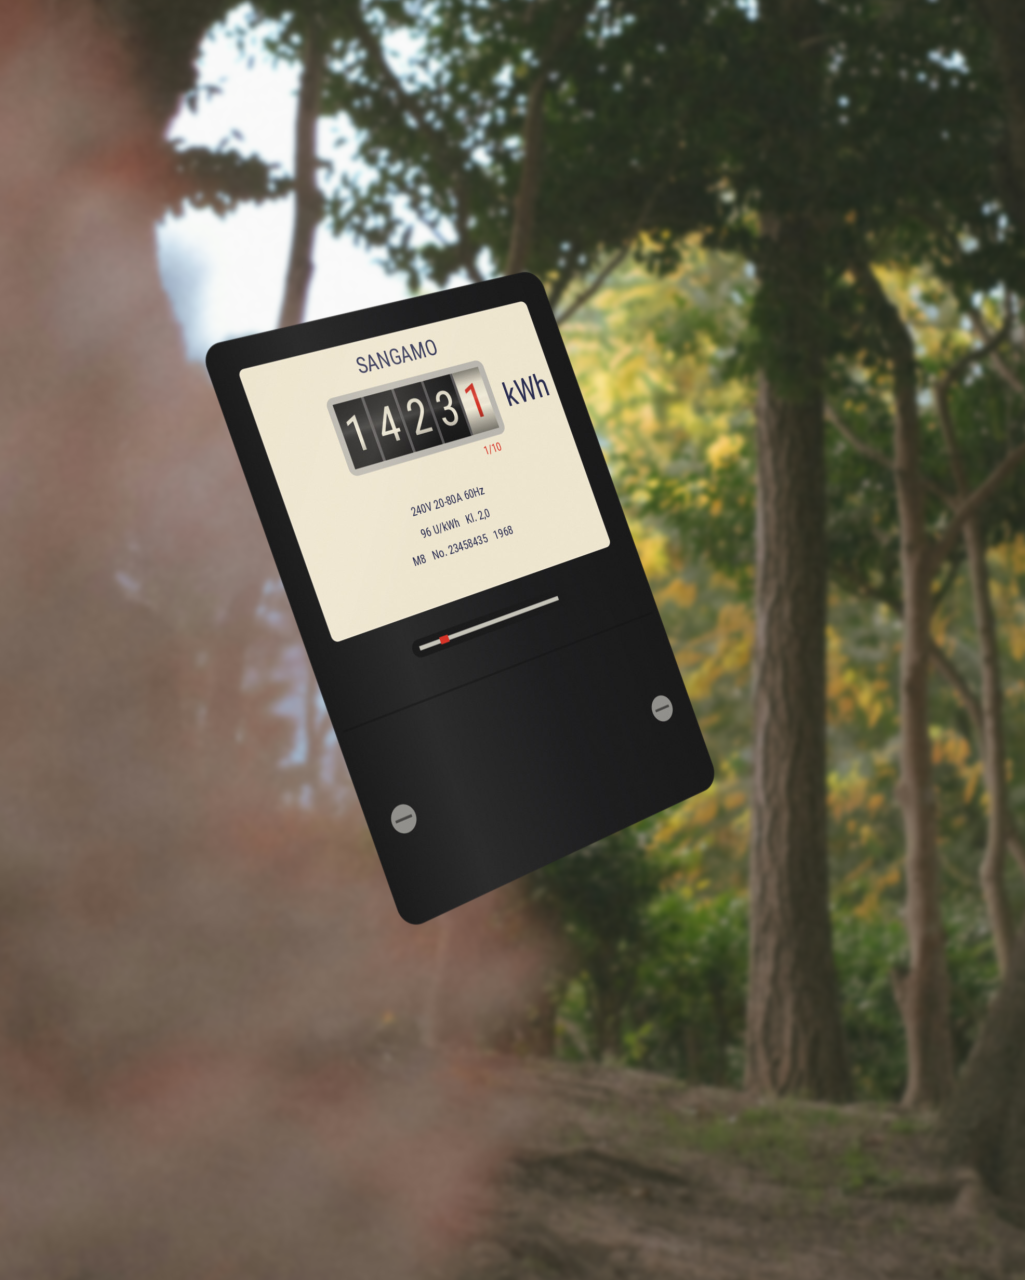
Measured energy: 1423.1 kWh
